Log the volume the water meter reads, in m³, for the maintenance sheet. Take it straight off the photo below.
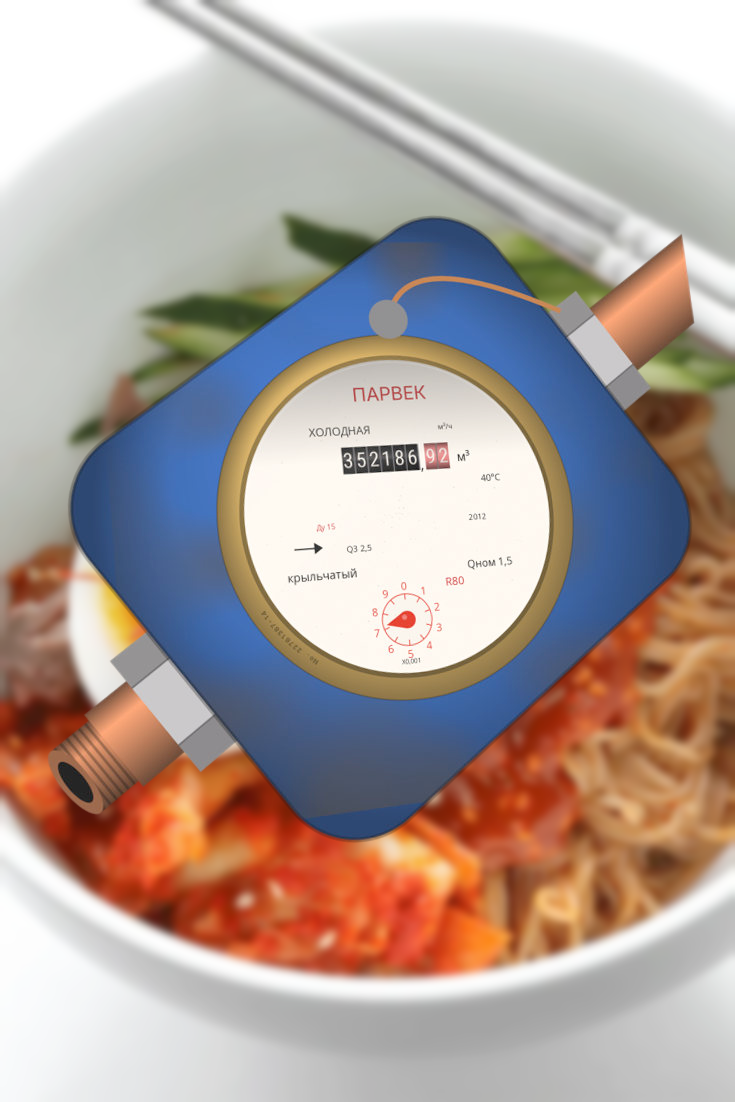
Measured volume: 352186.927 m³
